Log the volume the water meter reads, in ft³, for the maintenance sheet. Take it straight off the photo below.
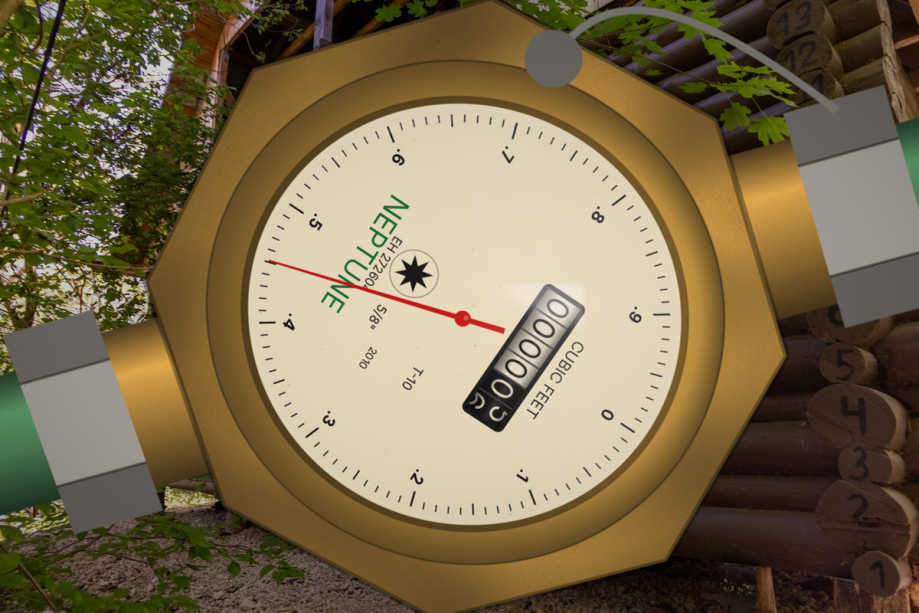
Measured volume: 5.45 ft³
